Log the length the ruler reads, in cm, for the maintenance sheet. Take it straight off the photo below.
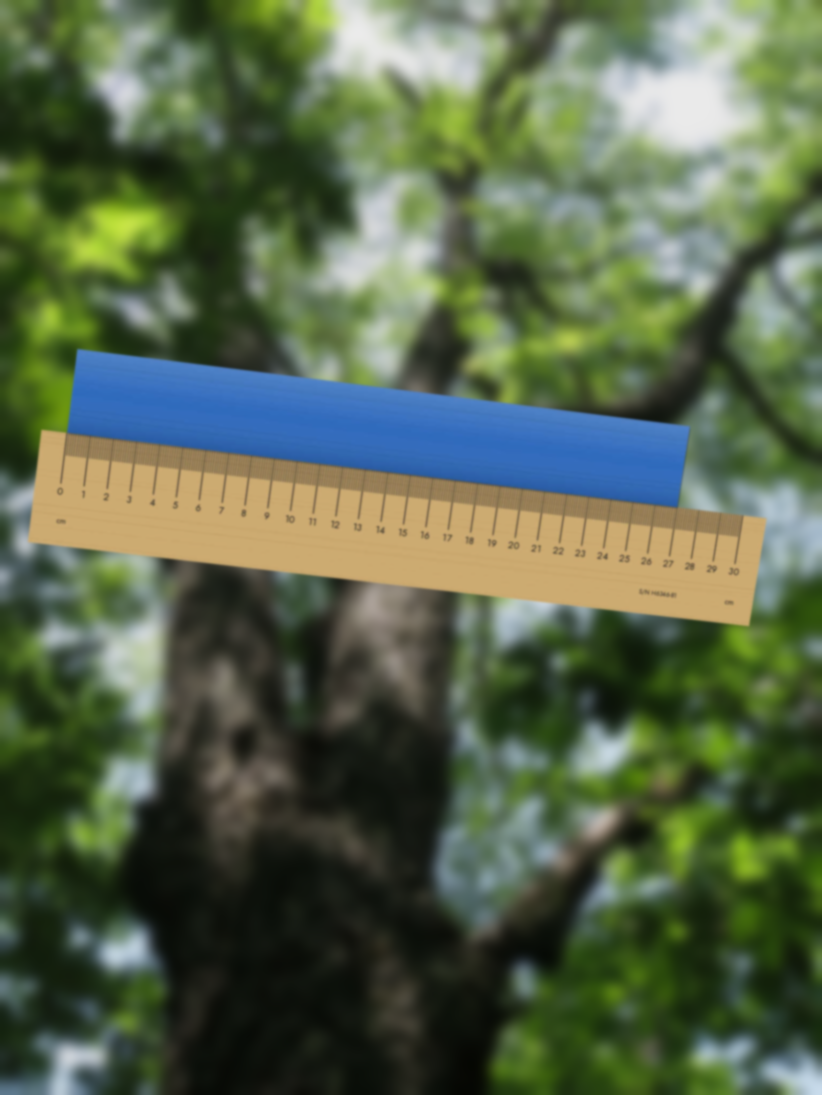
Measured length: 27 cm
